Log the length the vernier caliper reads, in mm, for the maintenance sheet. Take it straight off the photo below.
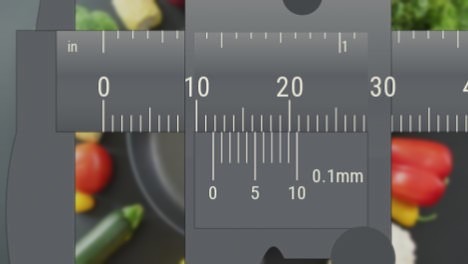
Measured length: 11.8 mm
